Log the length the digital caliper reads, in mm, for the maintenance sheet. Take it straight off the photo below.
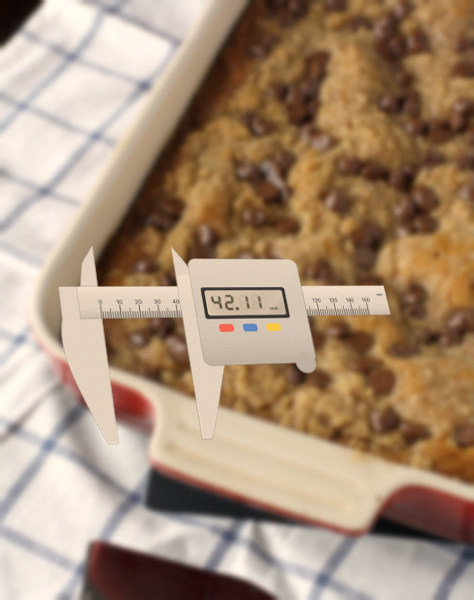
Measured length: 42.11 mm
